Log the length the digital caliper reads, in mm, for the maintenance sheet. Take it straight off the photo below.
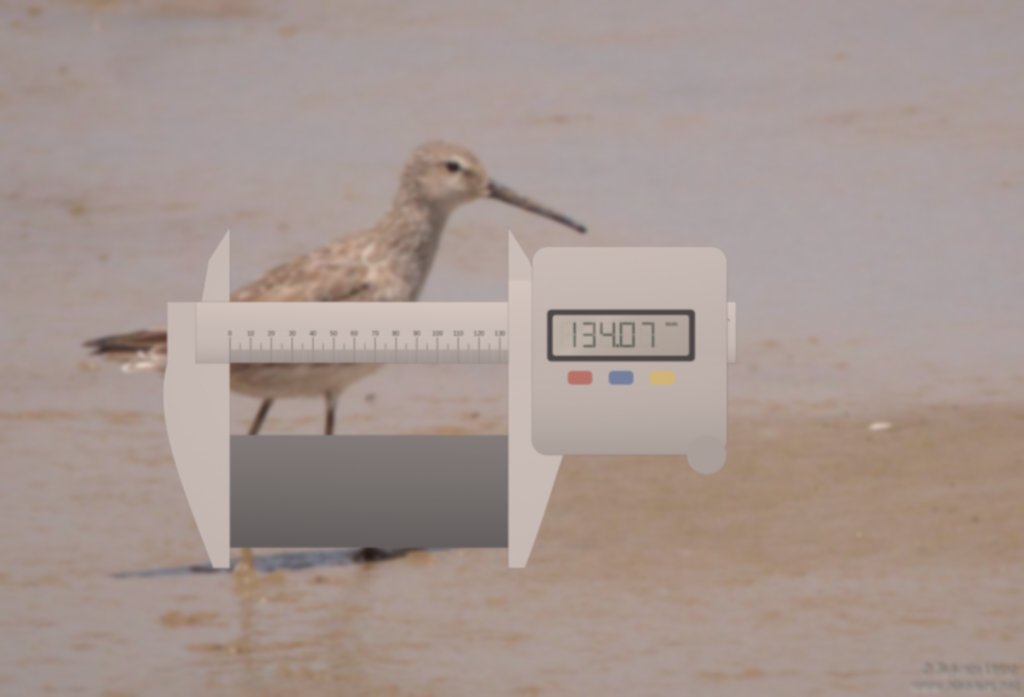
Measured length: 134.07 mm
